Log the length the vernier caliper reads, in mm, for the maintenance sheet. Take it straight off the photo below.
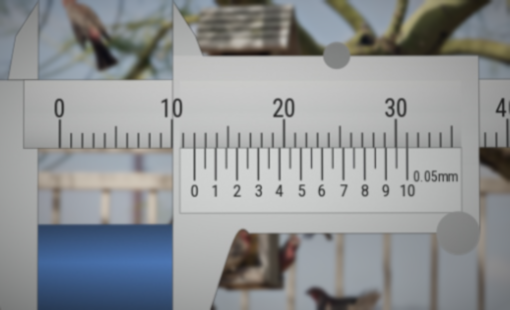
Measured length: 12.0 mm
